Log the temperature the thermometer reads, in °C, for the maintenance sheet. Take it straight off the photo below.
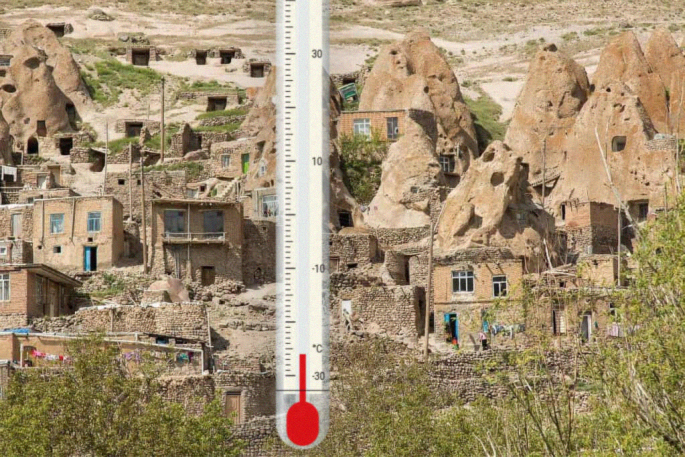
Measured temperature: -26 °C
